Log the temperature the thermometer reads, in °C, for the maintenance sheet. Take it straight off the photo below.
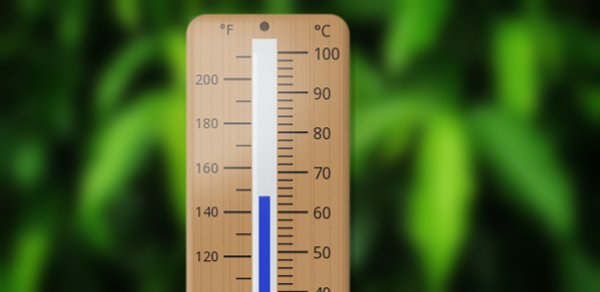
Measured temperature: 64 °C
